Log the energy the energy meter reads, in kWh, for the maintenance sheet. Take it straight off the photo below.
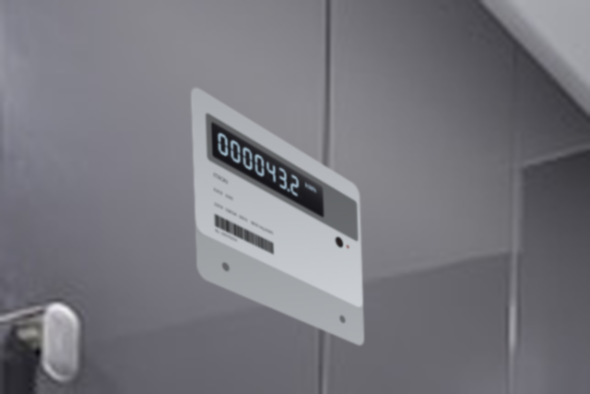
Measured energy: 43.2 kWh
